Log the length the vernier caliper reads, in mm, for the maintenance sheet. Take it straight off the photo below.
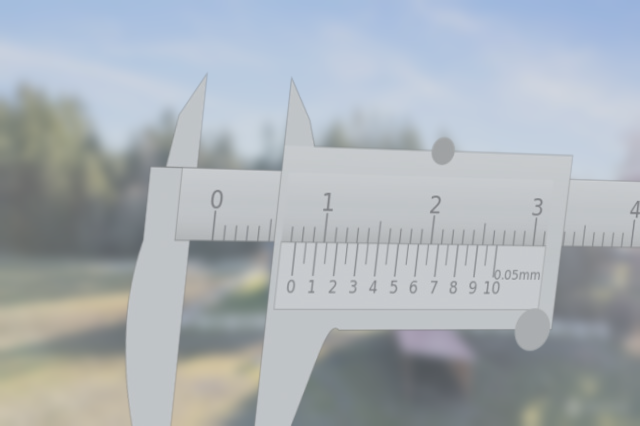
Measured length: 7.4 mm
